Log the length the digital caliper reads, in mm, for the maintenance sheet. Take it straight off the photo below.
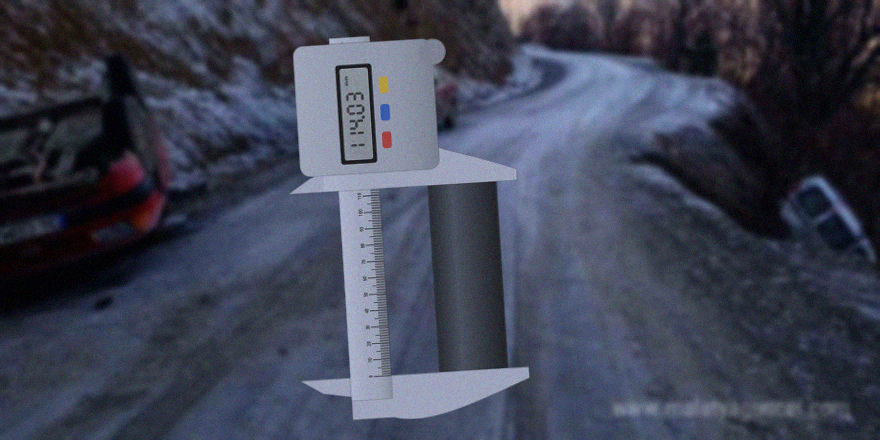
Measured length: 114.03 mm
